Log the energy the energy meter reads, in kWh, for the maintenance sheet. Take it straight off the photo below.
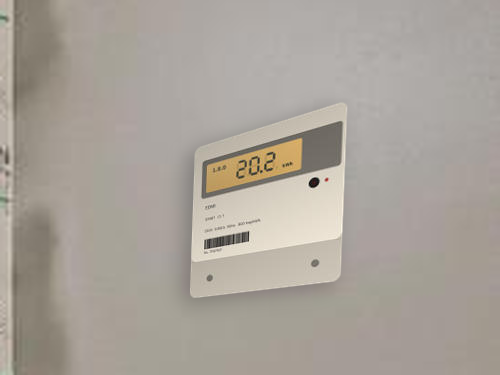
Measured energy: 20.2 kWh
